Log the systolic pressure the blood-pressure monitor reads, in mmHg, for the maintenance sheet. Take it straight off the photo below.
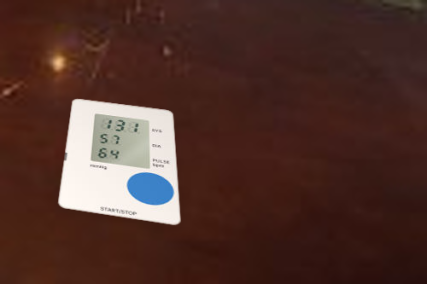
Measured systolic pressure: 131 mmHg
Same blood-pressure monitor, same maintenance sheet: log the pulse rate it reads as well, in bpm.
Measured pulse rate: 64 bpm
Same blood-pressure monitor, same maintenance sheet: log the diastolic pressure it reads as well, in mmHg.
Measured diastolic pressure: 57 mmHg
